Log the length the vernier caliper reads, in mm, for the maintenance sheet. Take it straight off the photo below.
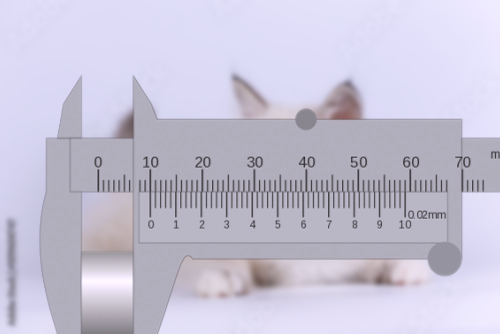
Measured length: 10.0 mm
